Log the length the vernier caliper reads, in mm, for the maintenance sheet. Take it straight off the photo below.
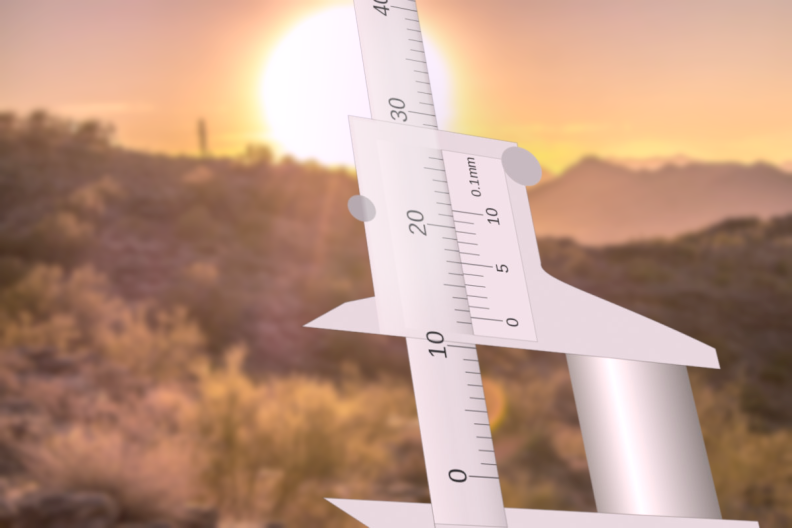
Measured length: 12.5 mm
